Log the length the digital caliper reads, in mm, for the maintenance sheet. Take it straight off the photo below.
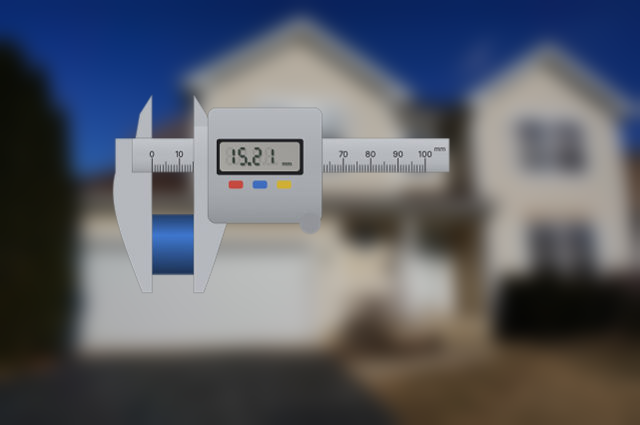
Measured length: 15.21 mm
